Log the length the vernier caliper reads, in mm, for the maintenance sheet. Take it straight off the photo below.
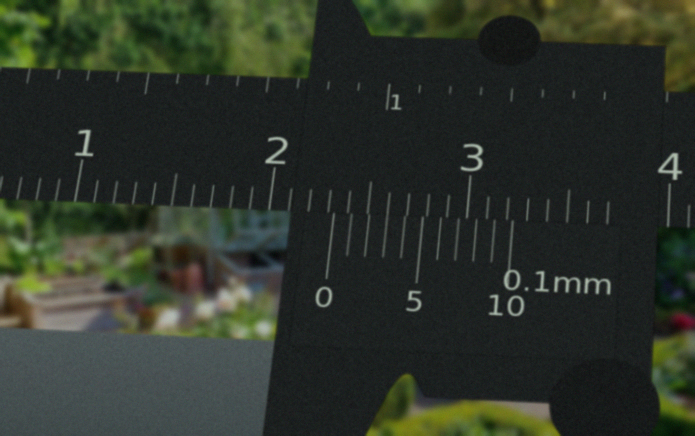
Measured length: 23.3 mm
